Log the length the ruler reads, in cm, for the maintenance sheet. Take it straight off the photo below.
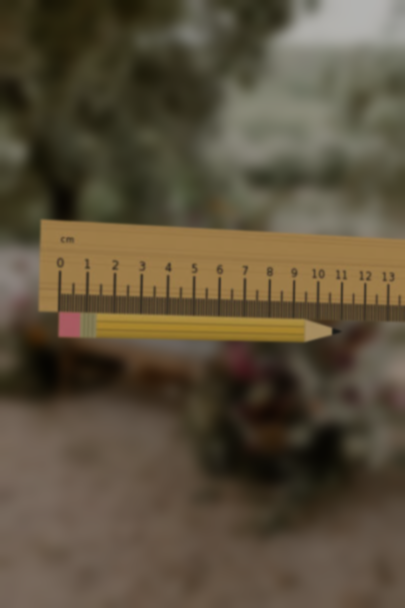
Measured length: 11 cm
